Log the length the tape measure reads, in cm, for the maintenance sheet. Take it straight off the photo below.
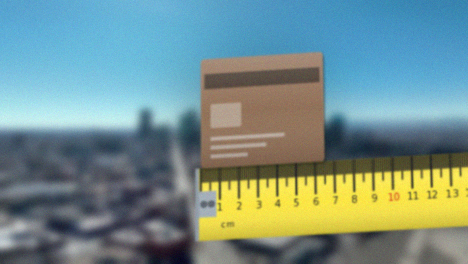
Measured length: 6.5 cm
